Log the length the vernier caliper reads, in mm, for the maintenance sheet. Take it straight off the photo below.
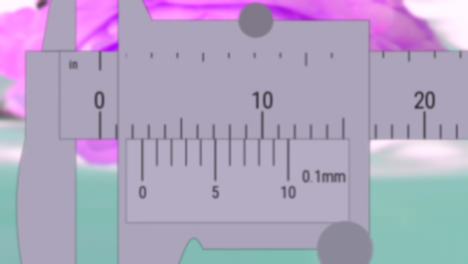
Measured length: 2.6 mm
